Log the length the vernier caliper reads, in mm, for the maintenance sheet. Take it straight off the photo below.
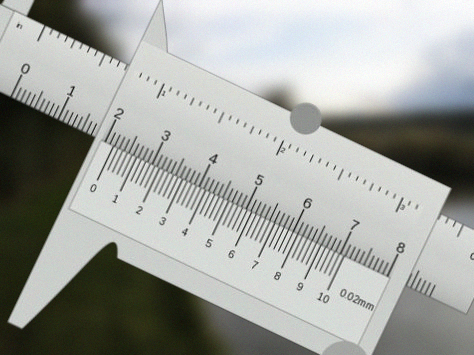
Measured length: 21.8 mm
